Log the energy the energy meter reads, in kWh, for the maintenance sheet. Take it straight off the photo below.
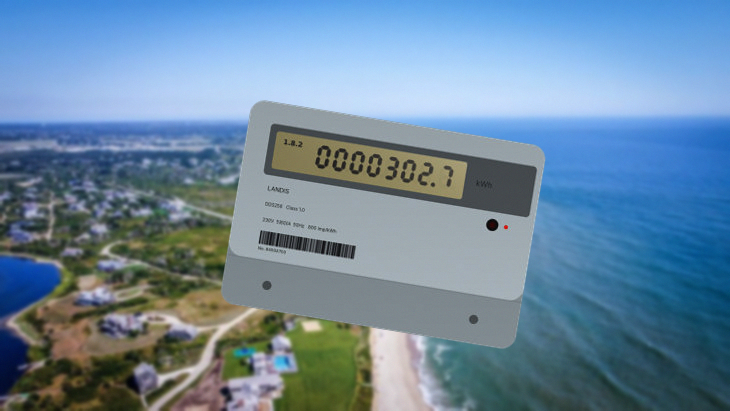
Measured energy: 302.7 kWh
